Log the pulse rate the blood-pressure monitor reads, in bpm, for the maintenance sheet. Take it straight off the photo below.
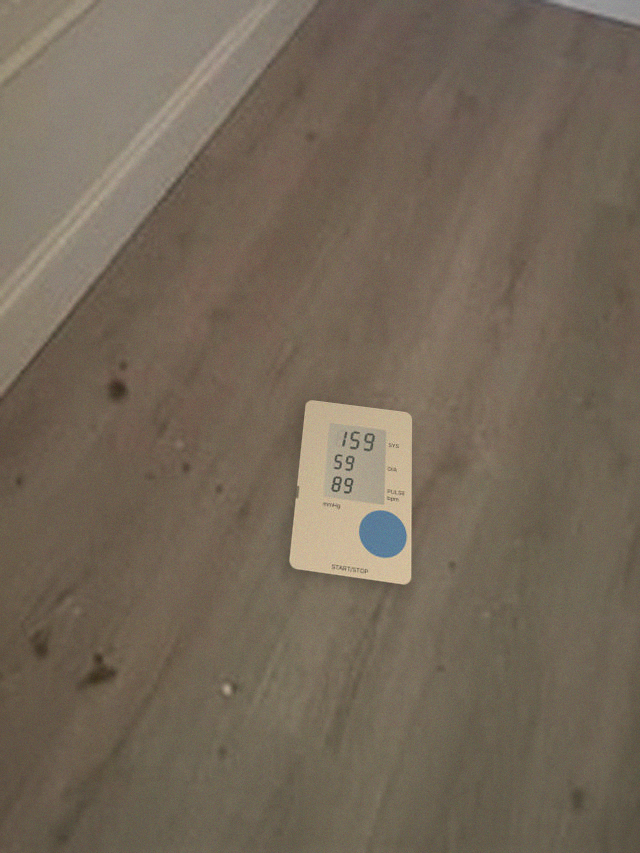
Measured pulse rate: 89 bpm
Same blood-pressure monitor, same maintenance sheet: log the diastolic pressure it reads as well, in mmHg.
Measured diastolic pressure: 59 mmHg
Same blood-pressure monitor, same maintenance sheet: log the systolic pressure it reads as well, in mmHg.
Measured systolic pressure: 159 mmHg
